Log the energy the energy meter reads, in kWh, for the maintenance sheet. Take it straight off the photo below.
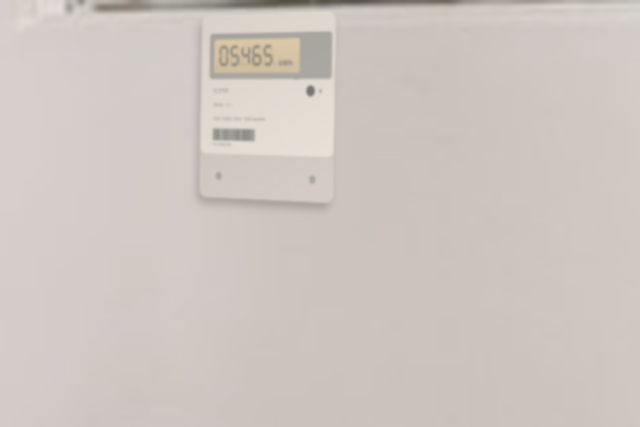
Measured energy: 5465 kWh
